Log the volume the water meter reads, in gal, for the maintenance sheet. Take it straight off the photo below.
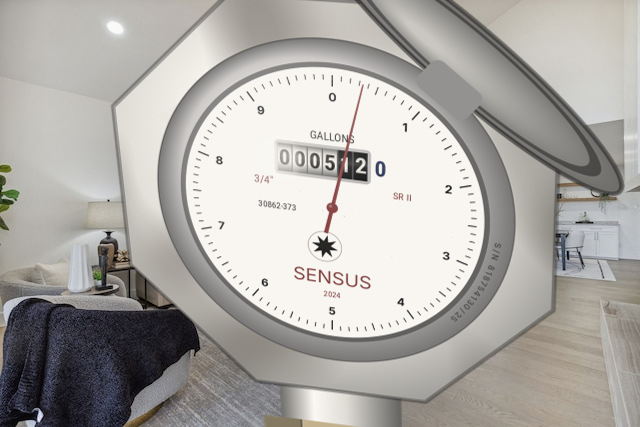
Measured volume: 5120.3 gal
